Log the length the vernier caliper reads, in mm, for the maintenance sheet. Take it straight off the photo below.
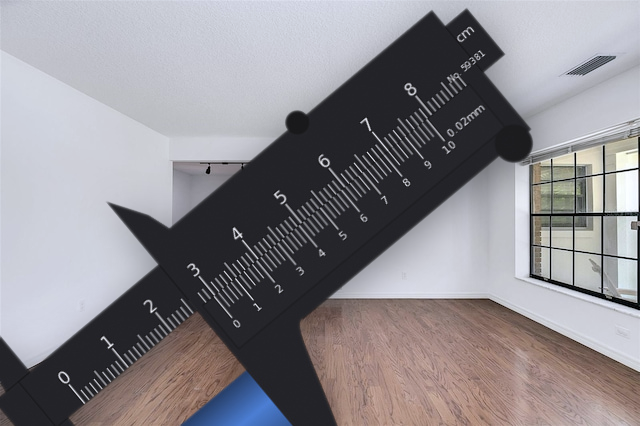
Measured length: 29.8 mm
